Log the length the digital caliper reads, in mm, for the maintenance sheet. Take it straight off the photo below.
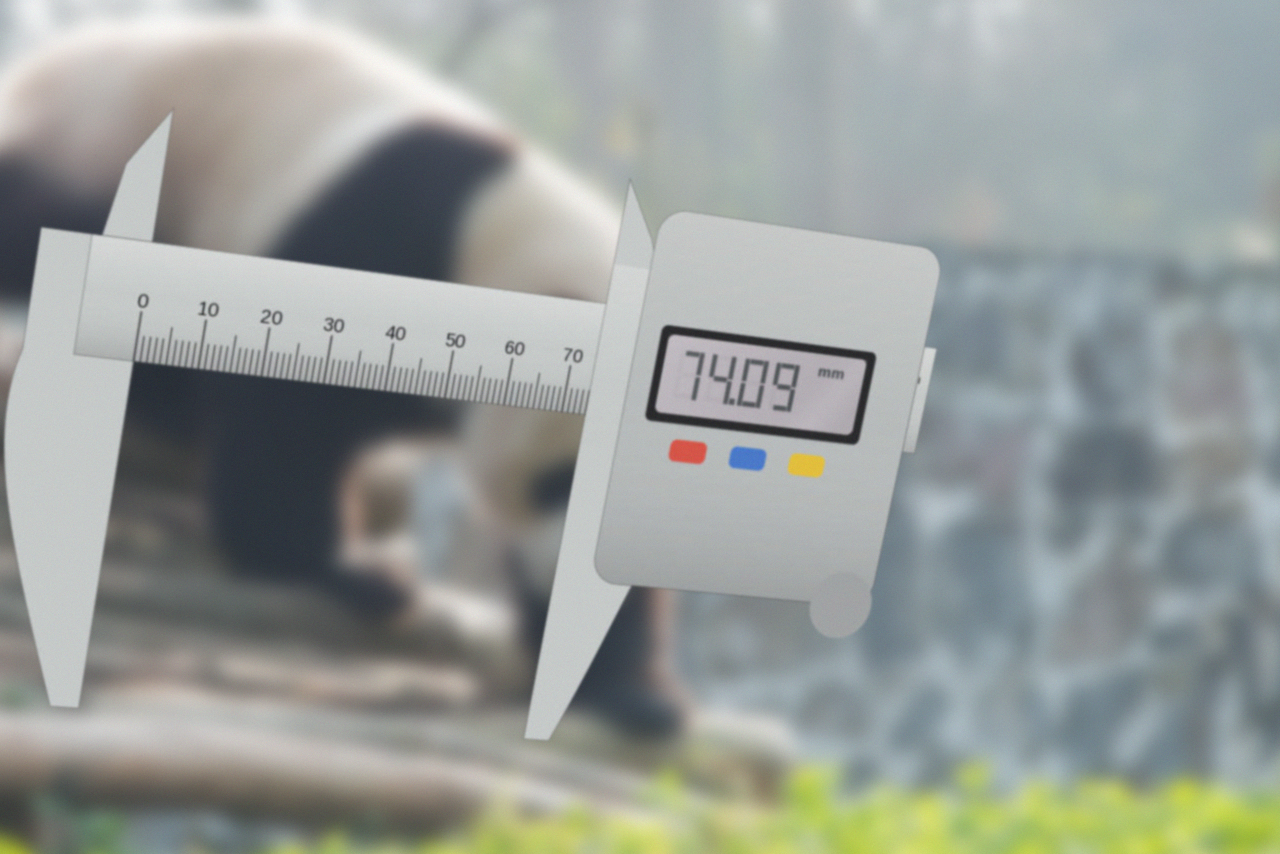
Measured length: 74.09 mm
